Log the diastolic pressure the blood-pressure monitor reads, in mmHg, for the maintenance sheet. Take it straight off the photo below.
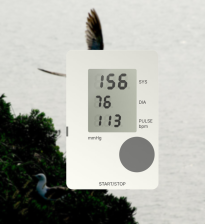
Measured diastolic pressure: 76 mmHg
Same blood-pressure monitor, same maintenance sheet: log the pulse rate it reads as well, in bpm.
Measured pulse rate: 113 bpm
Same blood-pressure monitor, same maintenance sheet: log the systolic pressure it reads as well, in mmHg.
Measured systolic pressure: 156 mmHg
